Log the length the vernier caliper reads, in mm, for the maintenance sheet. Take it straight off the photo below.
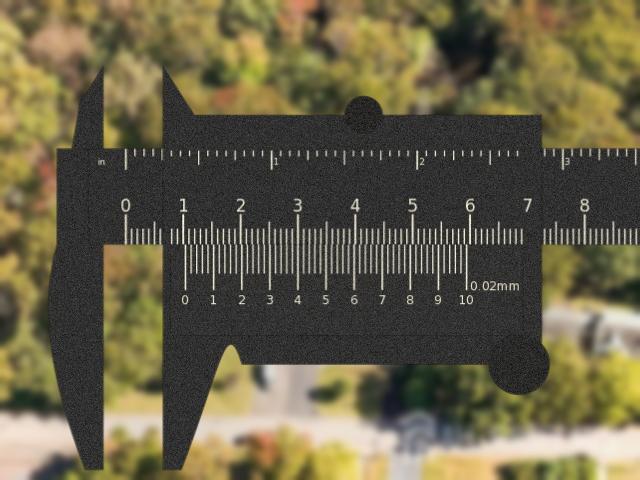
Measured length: 10.4 mm
